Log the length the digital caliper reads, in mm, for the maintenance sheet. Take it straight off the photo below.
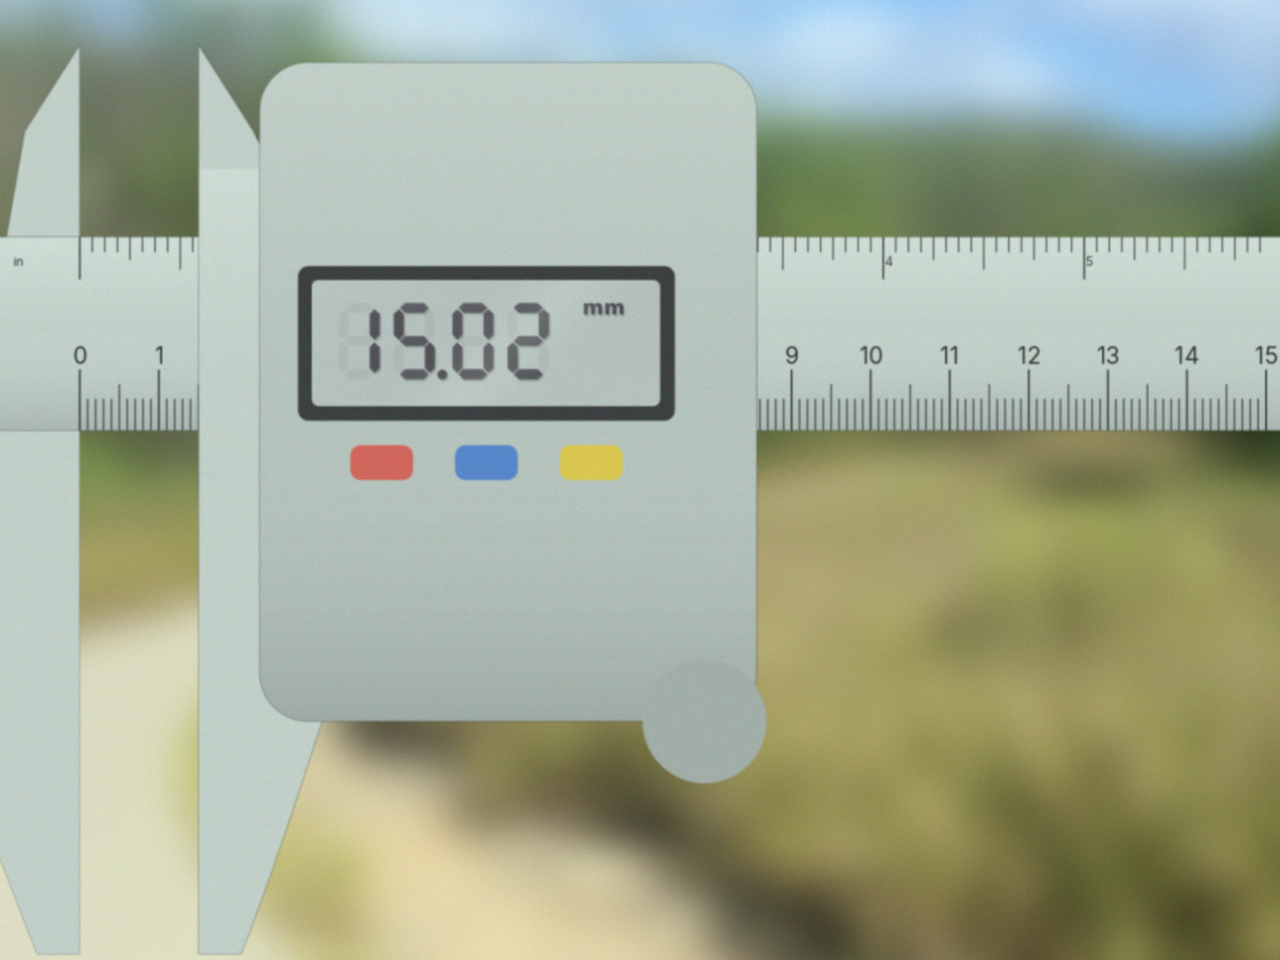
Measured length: 15.02 mm
